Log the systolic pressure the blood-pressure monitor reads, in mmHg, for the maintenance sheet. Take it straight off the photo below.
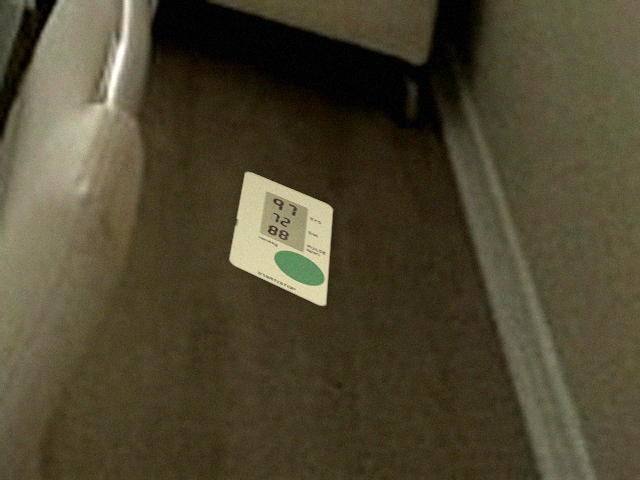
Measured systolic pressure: 97 mmHg
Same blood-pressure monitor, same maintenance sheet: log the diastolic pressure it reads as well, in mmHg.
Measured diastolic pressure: 72 mmHg
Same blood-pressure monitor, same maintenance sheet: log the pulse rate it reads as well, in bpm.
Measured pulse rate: 88 bpm
